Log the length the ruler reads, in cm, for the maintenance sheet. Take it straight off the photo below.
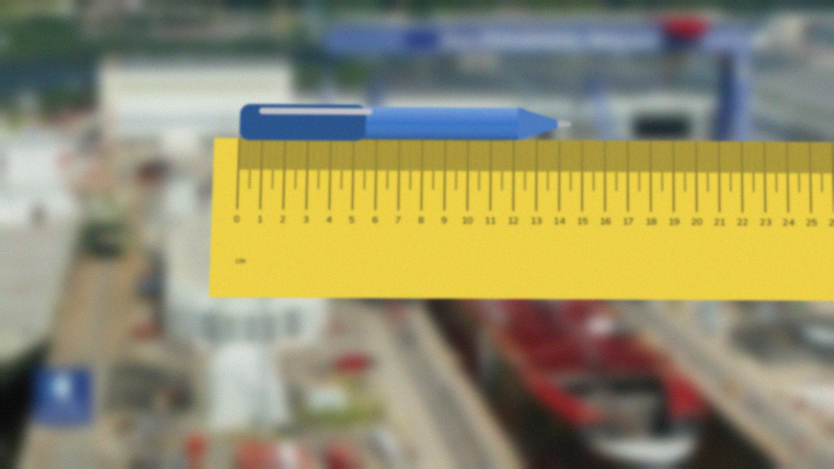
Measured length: 14.5 cm
